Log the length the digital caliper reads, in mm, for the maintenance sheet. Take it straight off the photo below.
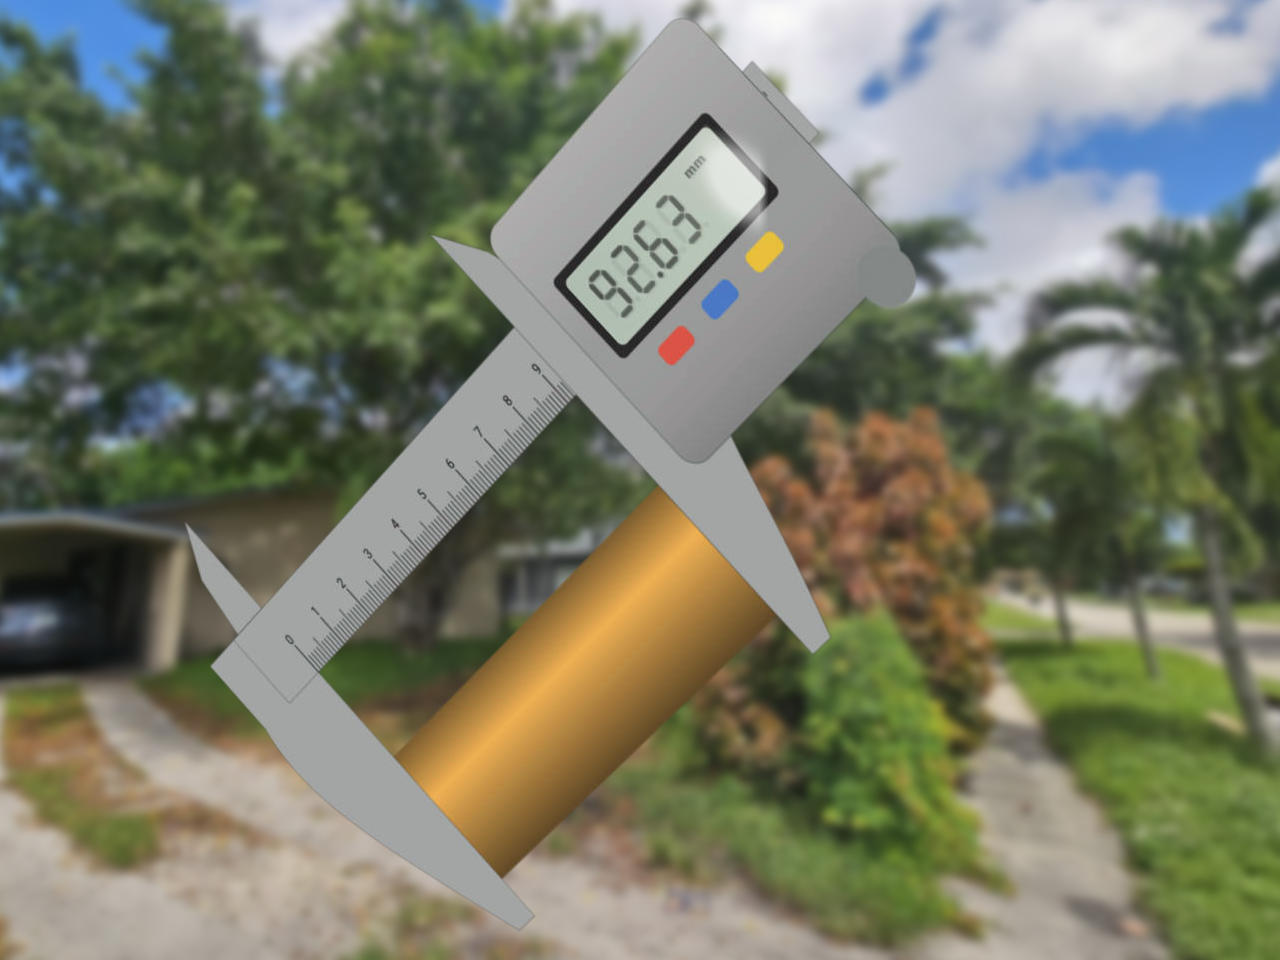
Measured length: 92.63 mm
